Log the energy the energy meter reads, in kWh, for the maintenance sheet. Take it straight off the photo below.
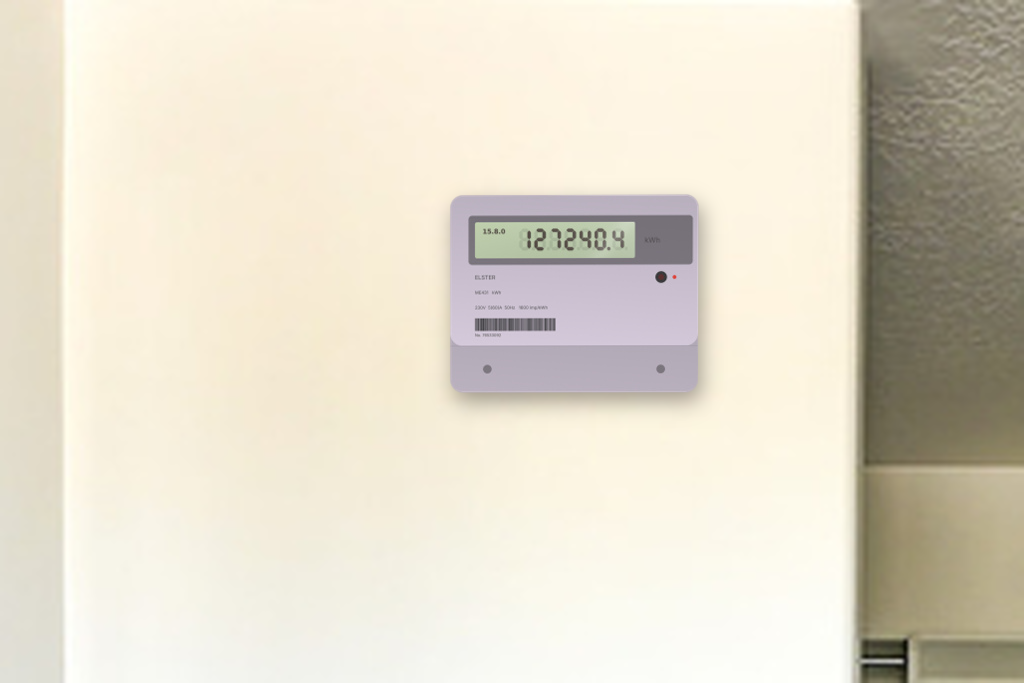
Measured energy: 127240.4 kWh
